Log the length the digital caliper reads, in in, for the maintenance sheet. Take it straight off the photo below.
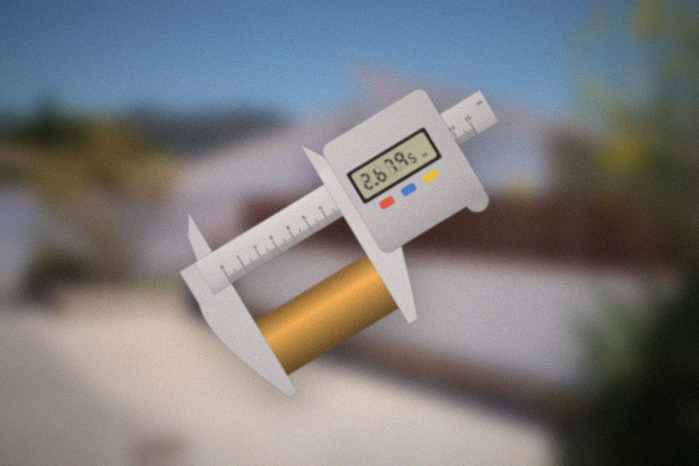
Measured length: 2.6795 in
